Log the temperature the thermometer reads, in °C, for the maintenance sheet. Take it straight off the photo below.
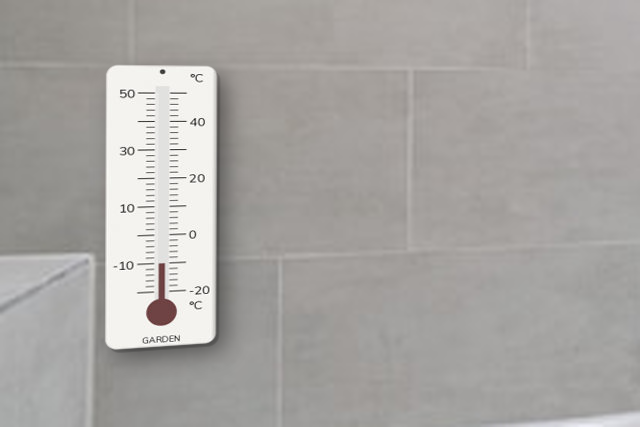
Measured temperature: -10 °C
